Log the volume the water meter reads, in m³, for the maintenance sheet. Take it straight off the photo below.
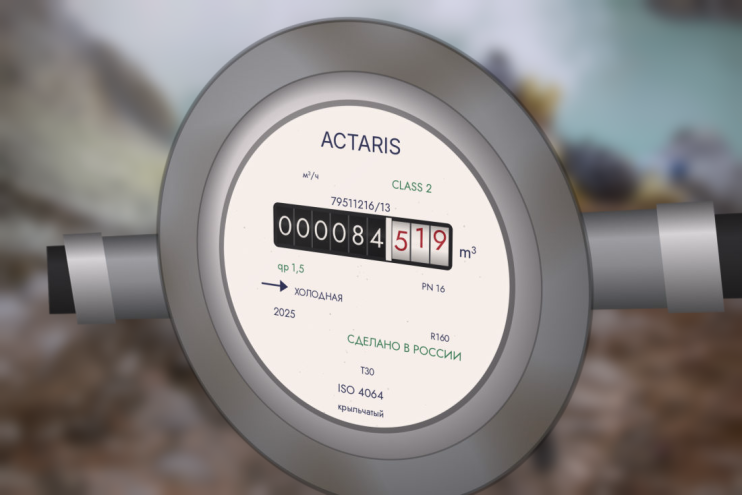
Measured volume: 84.519 m³
